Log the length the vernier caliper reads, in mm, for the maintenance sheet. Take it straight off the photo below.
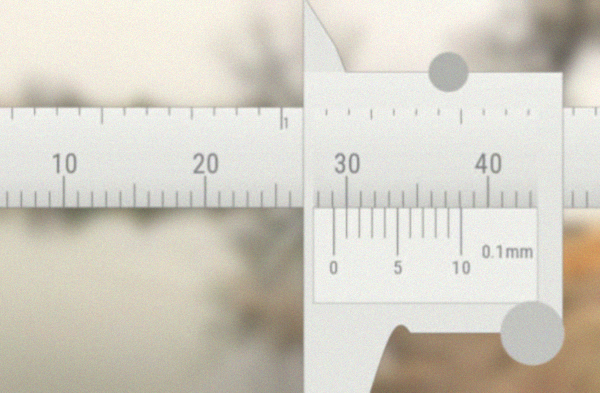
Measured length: 29.1 mm
